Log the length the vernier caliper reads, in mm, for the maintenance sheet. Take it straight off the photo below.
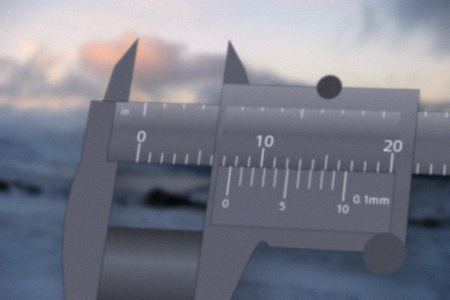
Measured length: 7.6 mm
